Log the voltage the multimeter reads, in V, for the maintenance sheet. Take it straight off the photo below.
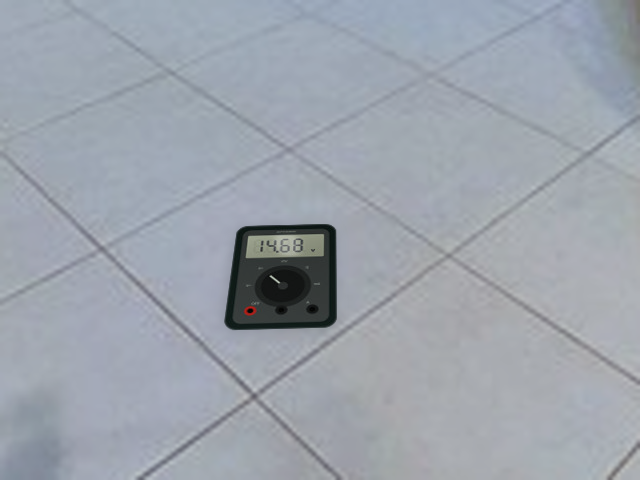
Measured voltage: 14.68 V
